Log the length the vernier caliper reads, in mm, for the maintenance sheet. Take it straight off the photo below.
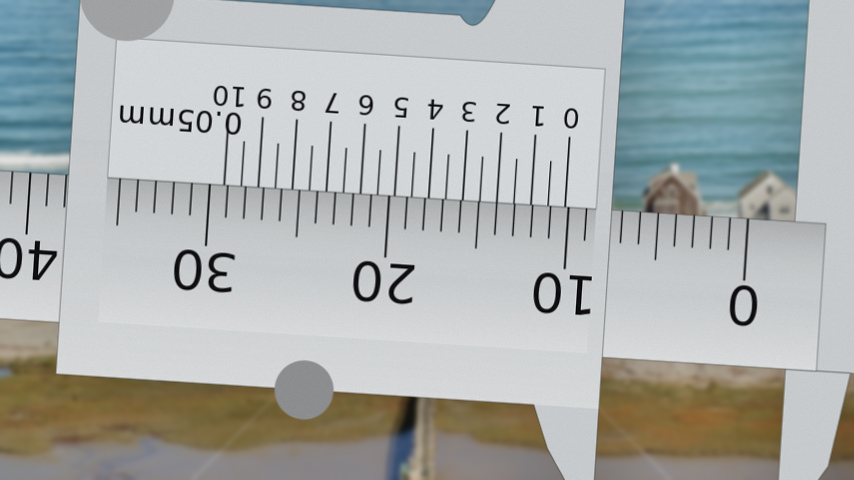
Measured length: 10.2 mm
